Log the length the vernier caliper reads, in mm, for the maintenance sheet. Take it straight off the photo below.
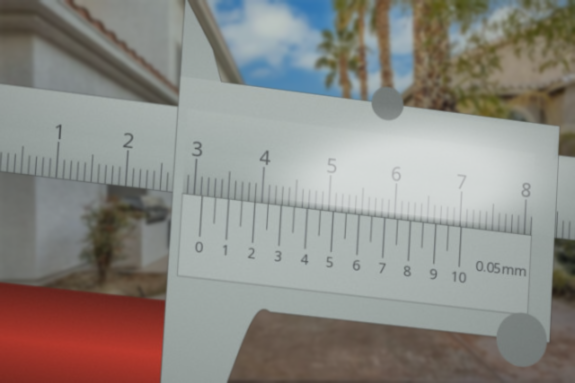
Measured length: 31.2 mm
